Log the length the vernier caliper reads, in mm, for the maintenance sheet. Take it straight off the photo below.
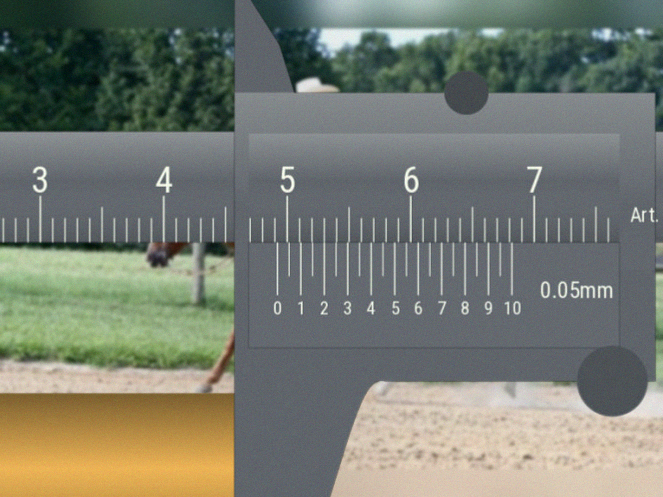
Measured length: 49.2 mm
